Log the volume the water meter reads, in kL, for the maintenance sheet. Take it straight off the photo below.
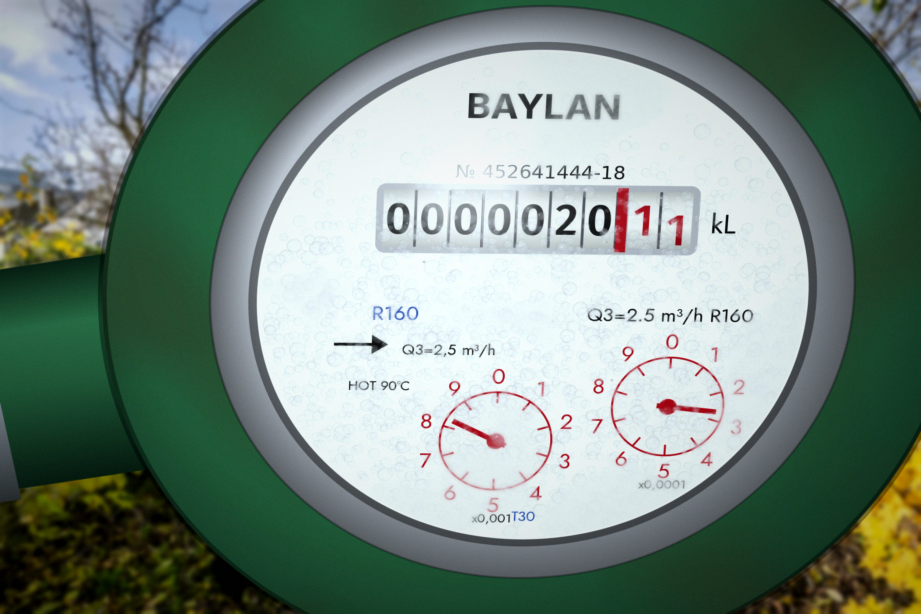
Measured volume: 20.1082 kL
